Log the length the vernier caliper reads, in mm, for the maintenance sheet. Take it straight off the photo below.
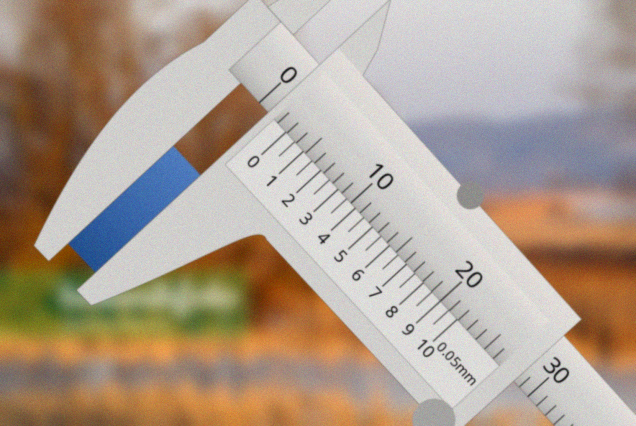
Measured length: 2.9 mm
